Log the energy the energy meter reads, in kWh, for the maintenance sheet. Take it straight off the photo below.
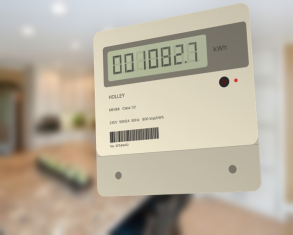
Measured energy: 1082.7 kWh
